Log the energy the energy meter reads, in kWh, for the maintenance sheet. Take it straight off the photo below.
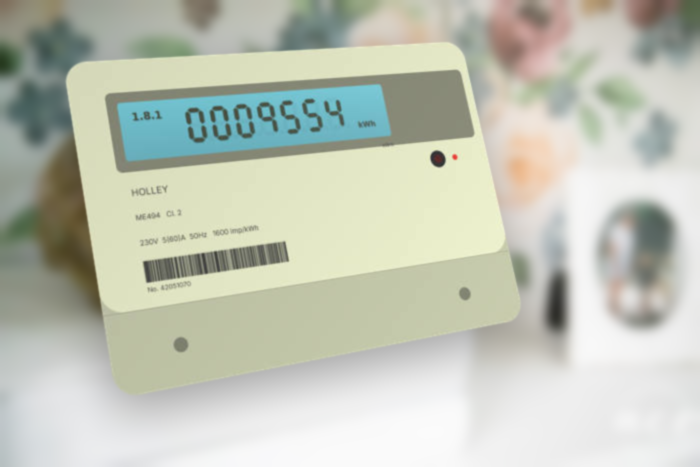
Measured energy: 9554 kWh
